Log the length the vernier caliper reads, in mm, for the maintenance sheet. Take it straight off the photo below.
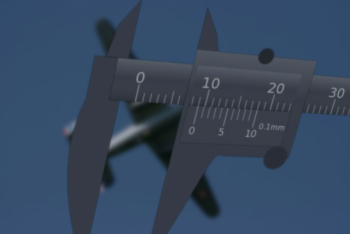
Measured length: 9.0 mm
